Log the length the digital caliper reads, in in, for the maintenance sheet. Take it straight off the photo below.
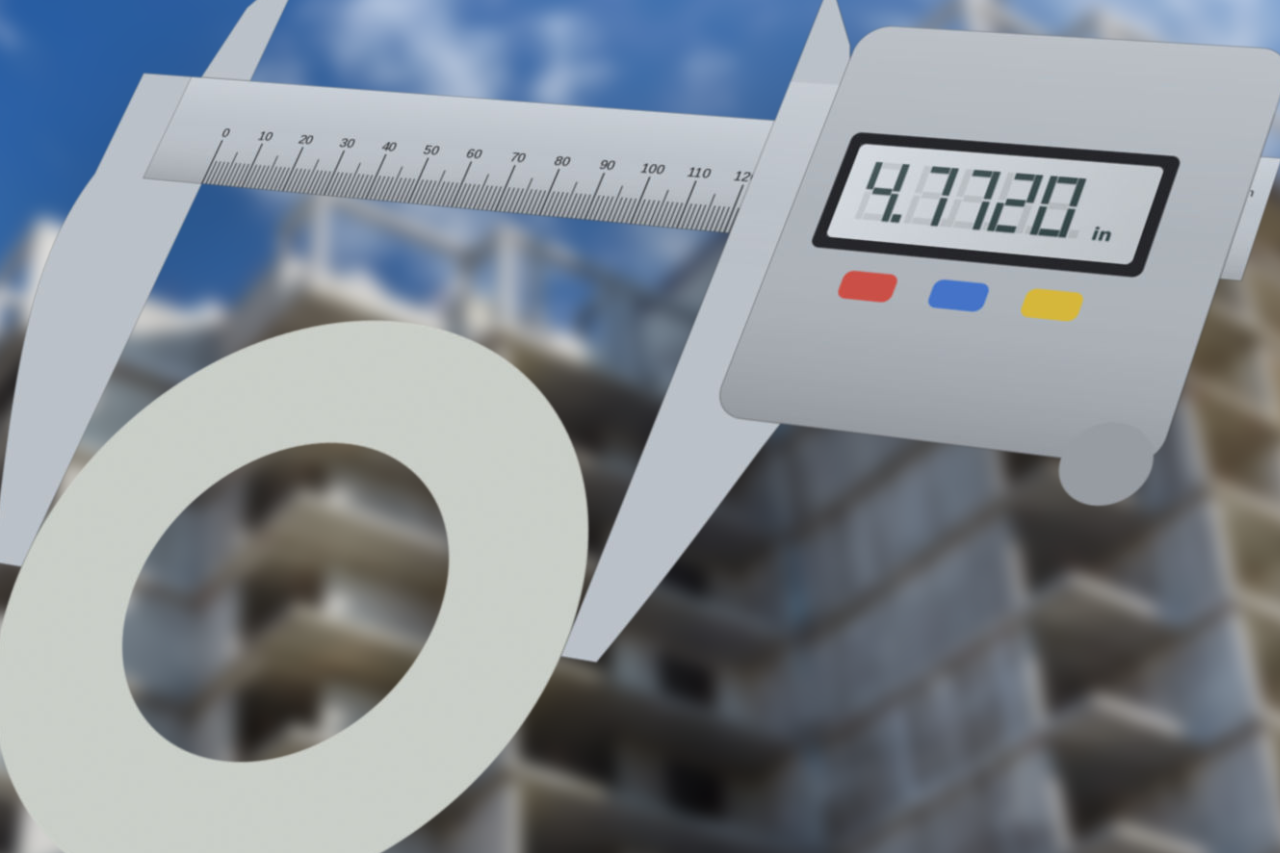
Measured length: 4.7720 in
